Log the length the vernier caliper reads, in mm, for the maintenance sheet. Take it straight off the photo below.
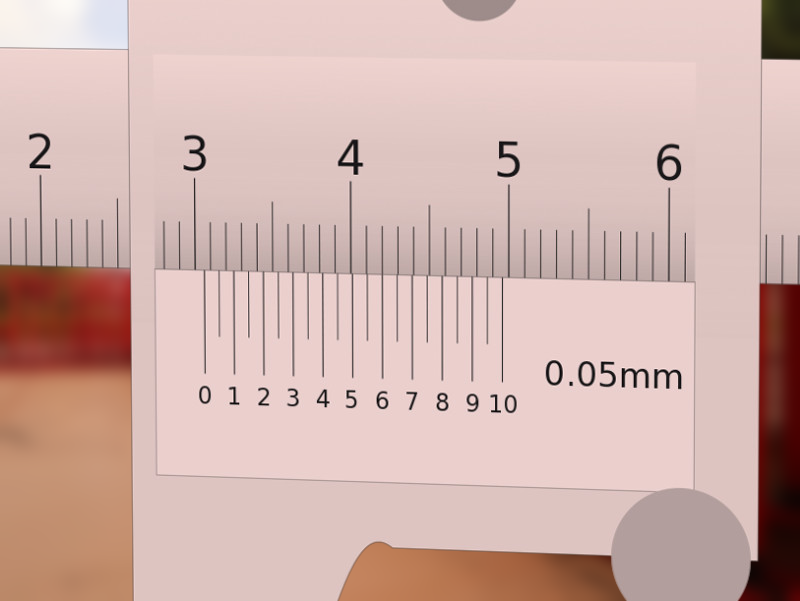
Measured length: 30.6 mm
